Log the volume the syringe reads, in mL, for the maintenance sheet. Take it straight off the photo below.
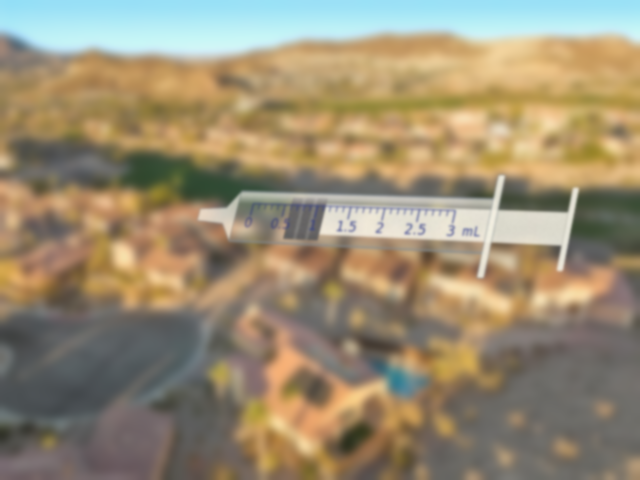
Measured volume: 0.6 mL
